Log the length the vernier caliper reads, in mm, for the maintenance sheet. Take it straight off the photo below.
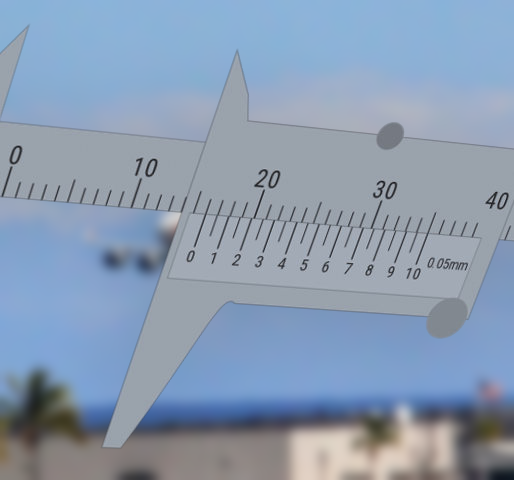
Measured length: 16.0 mm
